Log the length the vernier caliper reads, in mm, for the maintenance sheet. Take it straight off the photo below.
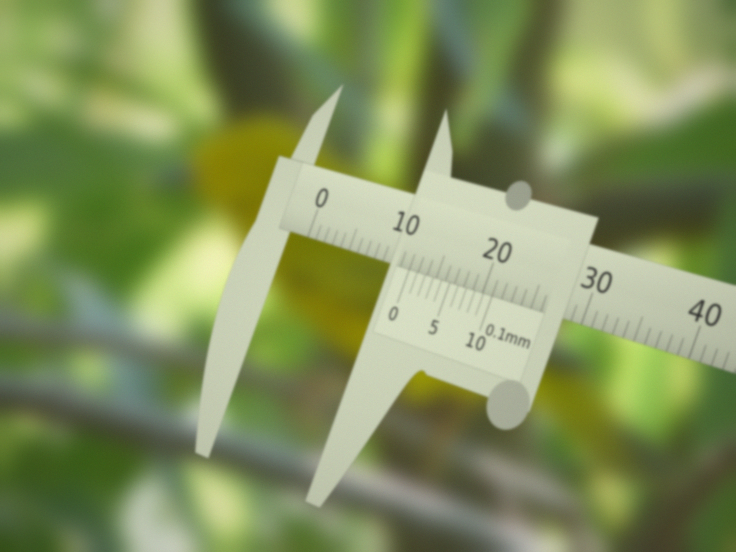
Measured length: 12.0 mm
